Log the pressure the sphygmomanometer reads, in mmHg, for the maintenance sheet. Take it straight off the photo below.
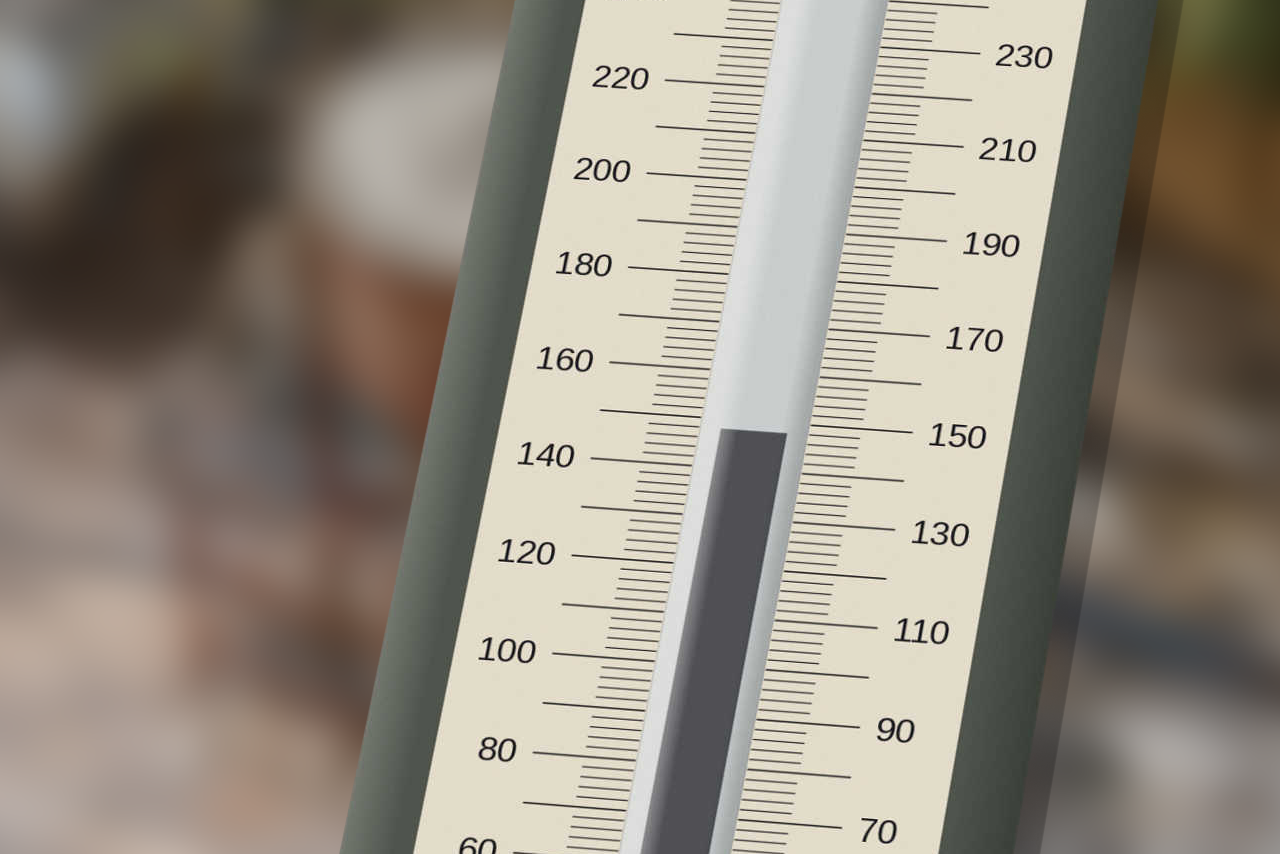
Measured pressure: 148 mmHg
